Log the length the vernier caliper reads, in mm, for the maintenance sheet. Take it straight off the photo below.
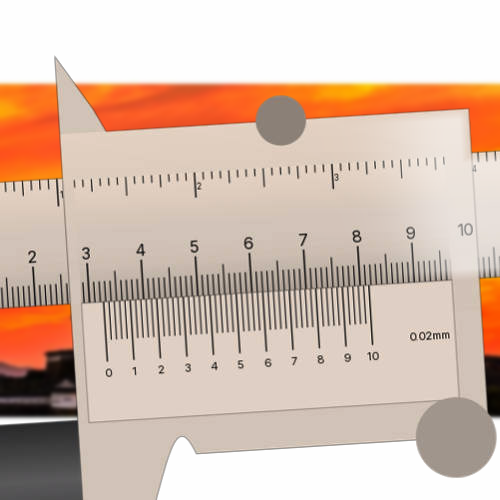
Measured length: 32.6 mm
